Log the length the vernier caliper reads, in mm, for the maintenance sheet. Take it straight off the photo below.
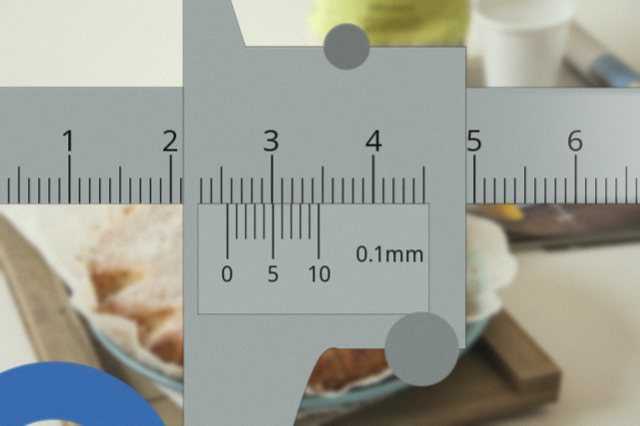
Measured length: 25.6 mm
